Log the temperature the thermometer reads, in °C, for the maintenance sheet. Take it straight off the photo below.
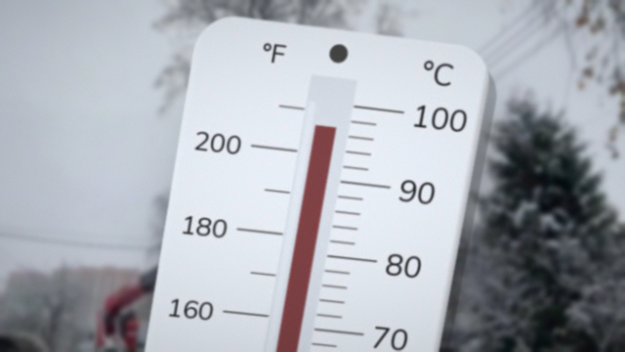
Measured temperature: 97 °C
